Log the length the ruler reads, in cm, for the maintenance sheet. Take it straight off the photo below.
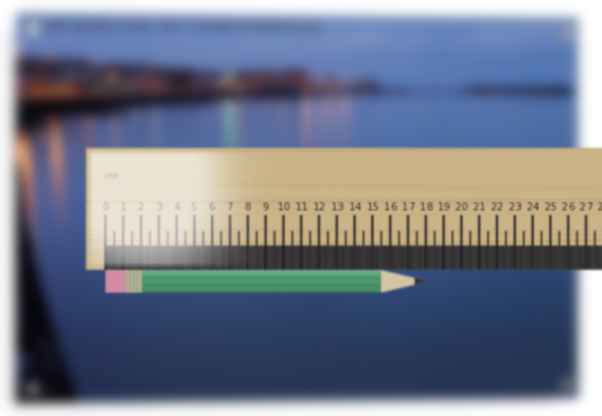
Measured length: 18 cm
